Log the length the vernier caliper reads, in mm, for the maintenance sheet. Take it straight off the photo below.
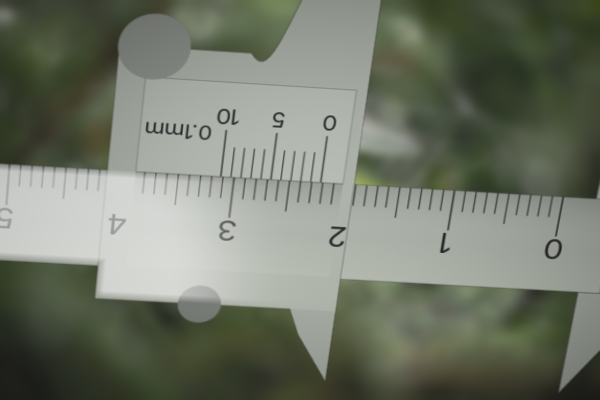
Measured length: 22.2 mm
